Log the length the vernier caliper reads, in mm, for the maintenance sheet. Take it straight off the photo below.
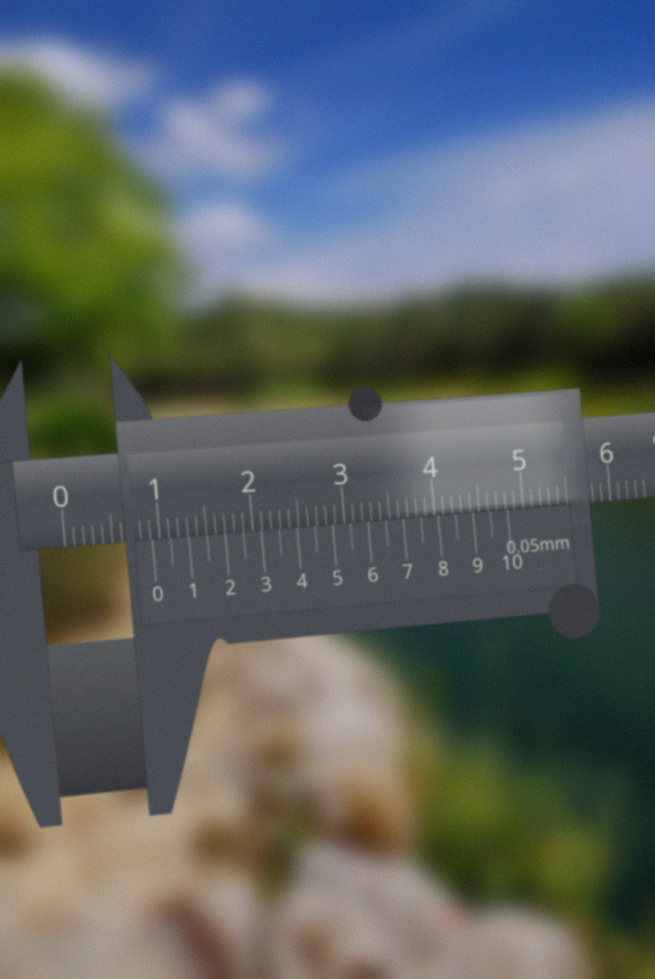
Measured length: 9.2 mm
